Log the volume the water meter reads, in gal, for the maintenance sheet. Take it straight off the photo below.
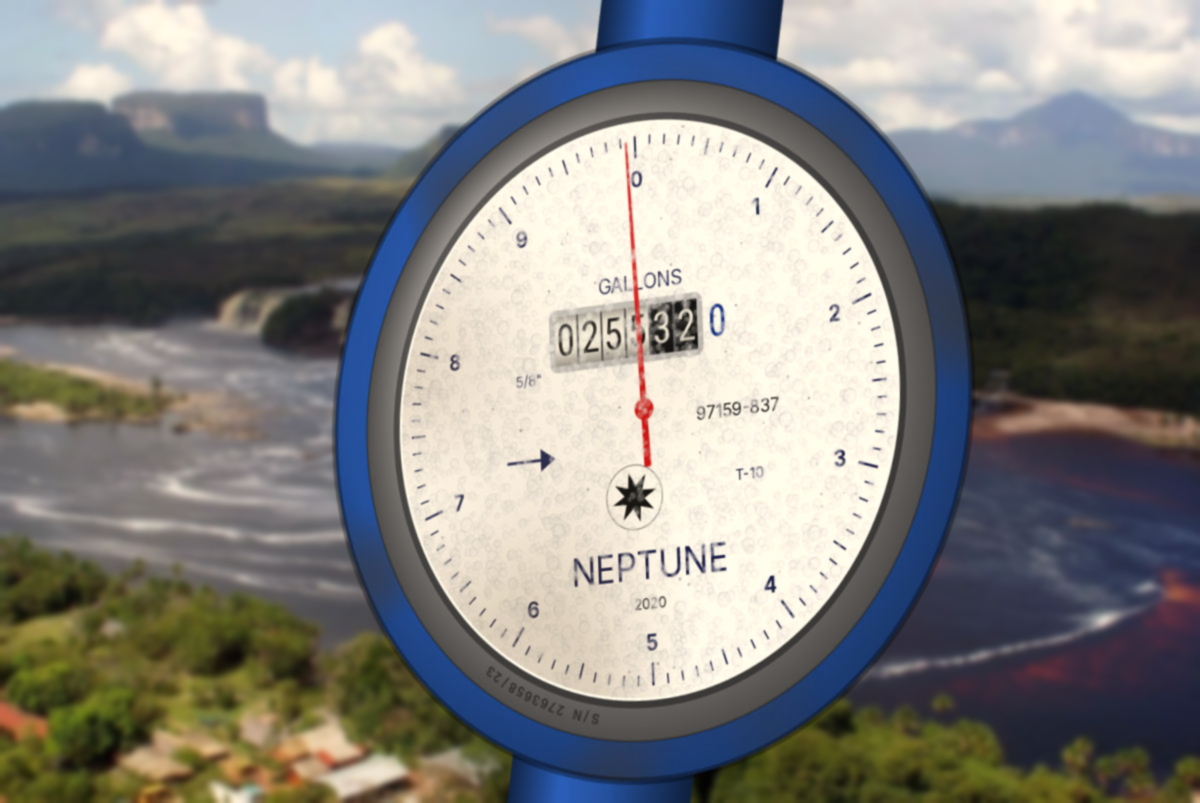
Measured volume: 255319.9 gal
